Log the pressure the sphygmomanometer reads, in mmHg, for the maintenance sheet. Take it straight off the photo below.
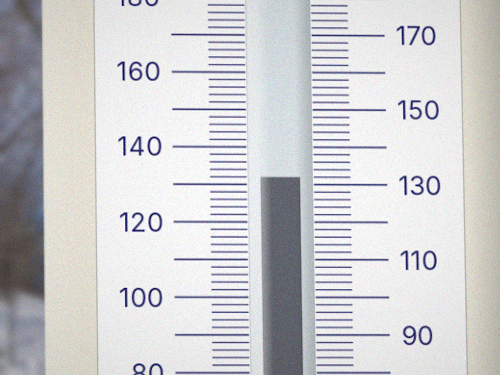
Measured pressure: 132 mmHg
